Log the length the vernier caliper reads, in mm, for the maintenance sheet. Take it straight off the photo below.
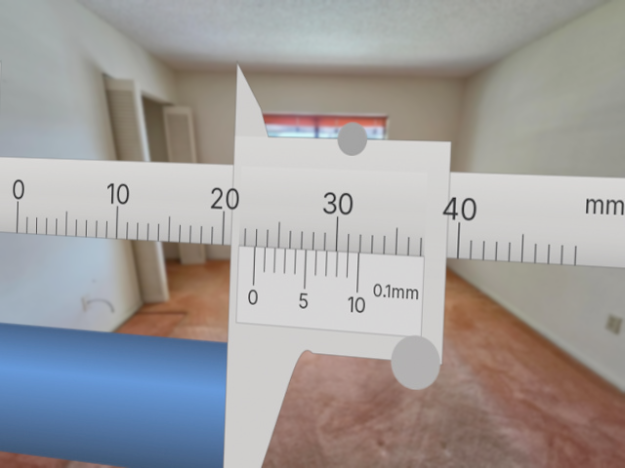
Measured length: 22.9 mm
